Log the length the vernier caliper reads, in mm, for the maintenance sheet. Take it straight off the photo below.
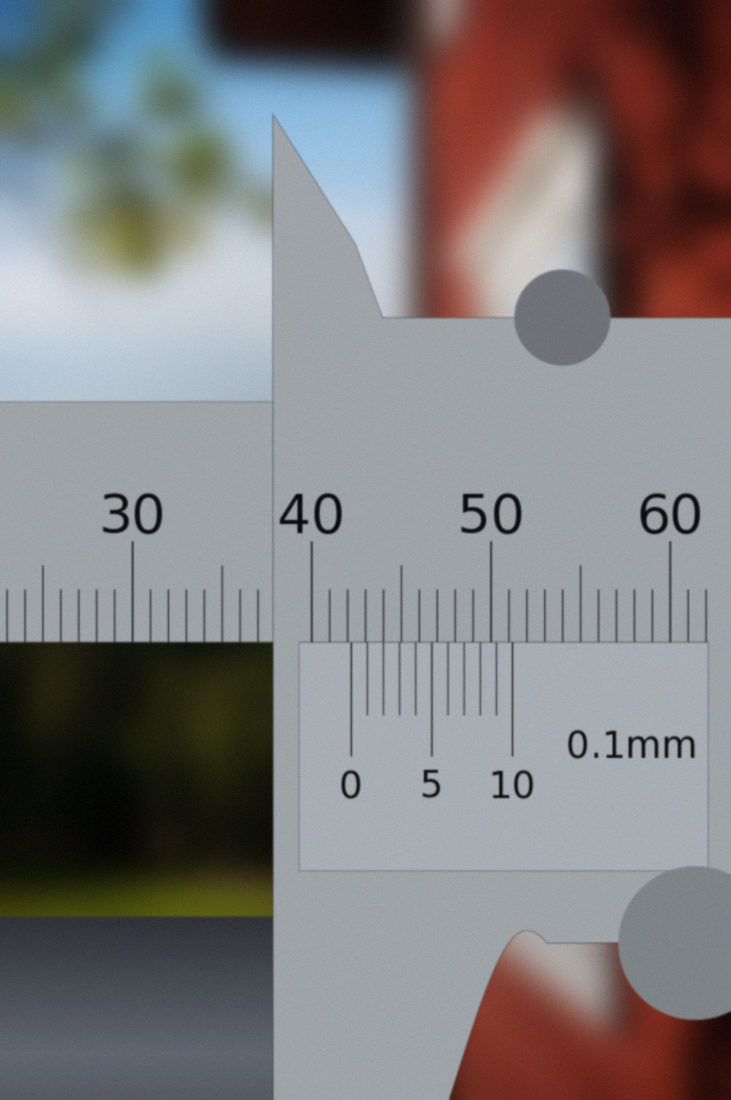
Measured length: 42.2 mm
